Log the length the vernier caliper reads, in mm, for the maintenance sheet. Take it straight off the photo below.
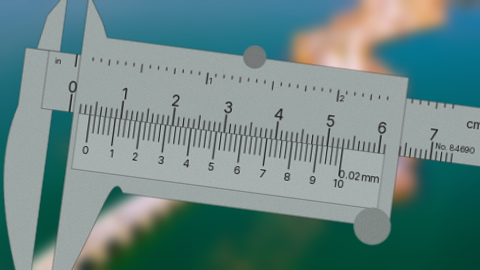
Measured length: 4.0 mm
